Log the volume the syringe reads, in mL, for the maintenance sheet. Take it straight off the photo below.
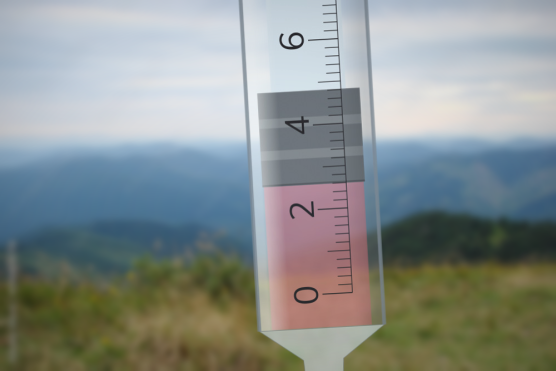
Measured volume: 2.6 mL
